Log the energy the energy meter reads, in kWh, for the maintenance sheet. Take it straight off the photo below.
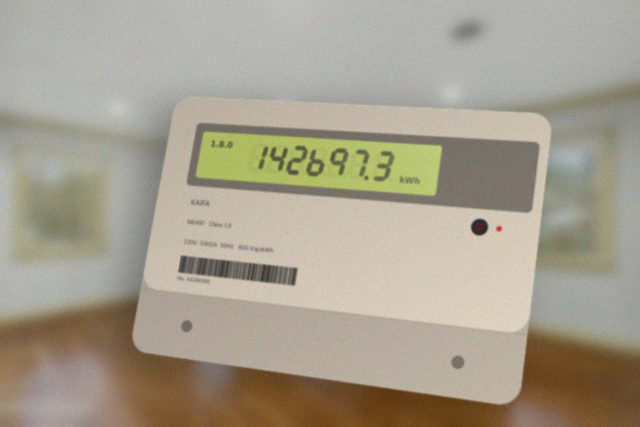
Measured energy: 142697.3 kWh
